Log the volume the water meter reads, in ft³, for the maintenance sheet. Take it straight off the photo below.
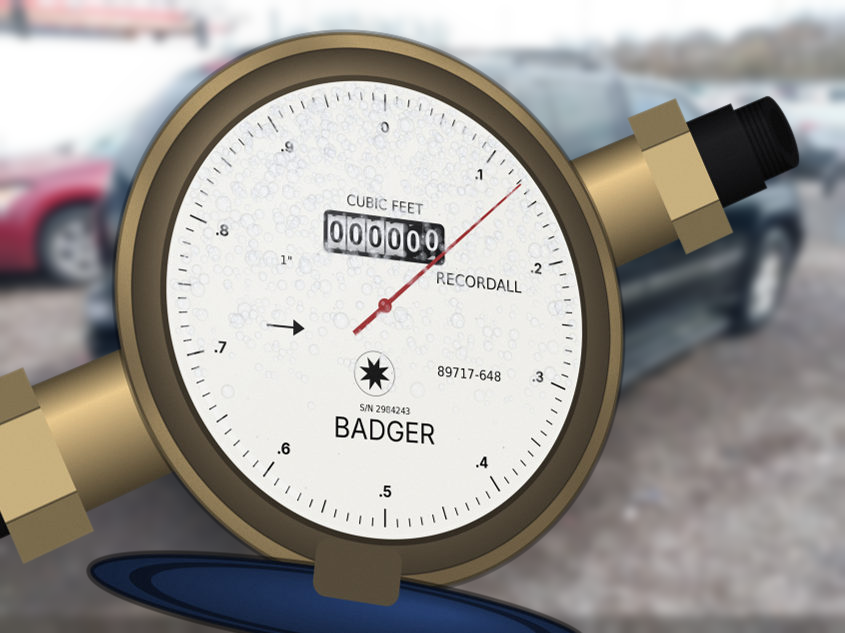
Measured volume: 0.13 ft³
